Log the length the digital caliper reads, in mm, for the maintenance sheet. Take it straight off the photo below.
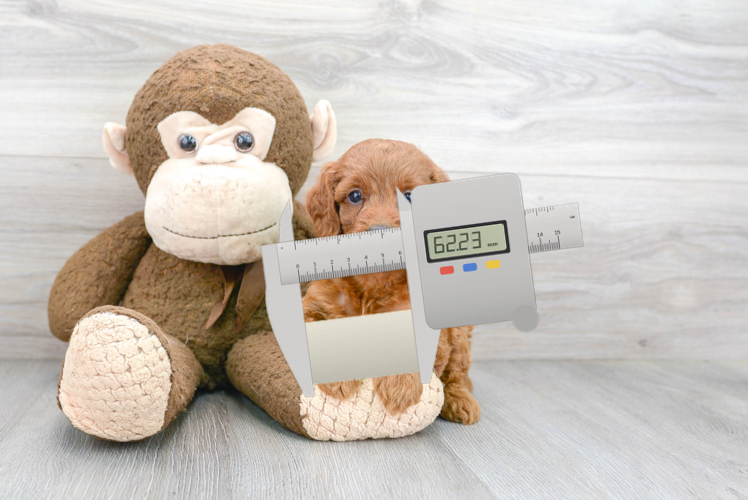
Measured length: 62.23 mm
